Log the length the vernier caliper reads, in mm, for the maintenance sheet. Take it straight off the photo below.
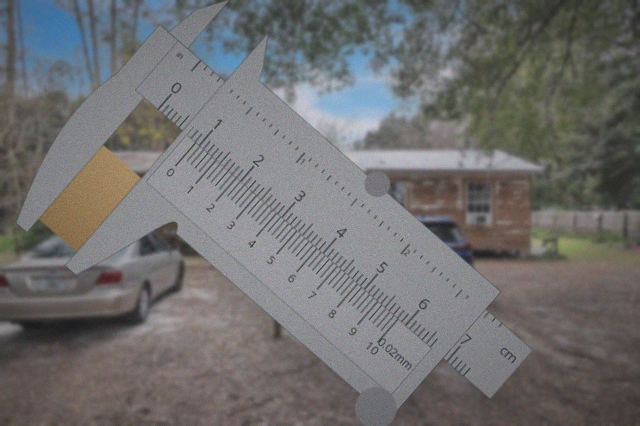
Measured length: 9.2 mm
